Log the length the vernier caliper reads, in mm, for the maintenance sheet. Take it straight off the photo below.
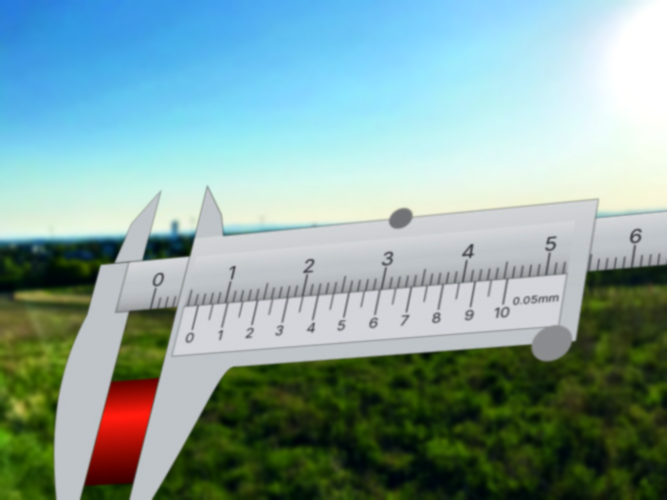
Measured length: 6.4 mm
